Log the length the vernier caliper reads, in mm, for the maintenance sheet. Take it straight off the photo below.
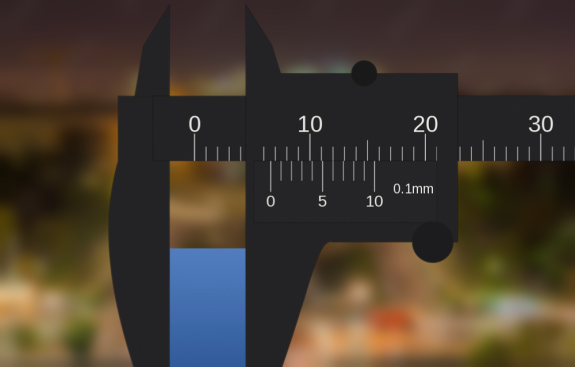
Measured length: 6.6 mm
